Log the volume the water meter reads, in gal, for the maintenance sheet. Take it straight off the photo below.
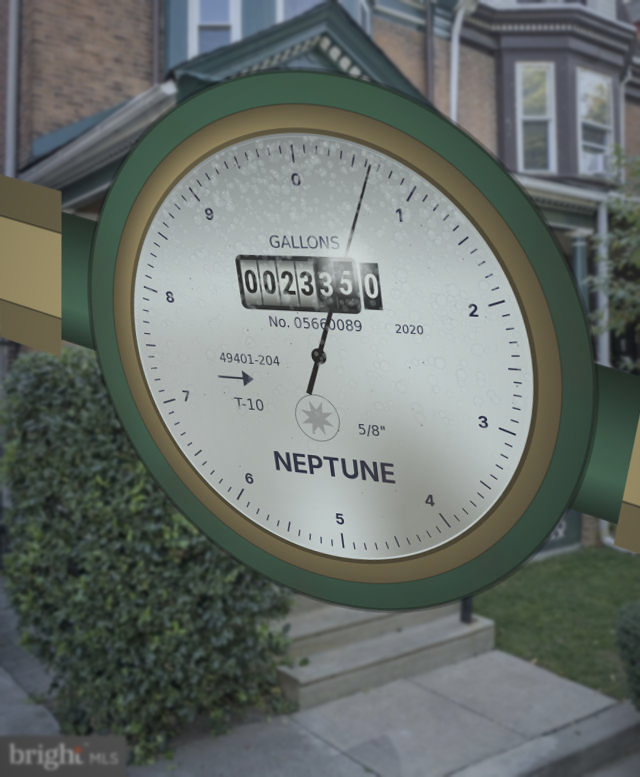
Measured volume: 23350.6 gal
